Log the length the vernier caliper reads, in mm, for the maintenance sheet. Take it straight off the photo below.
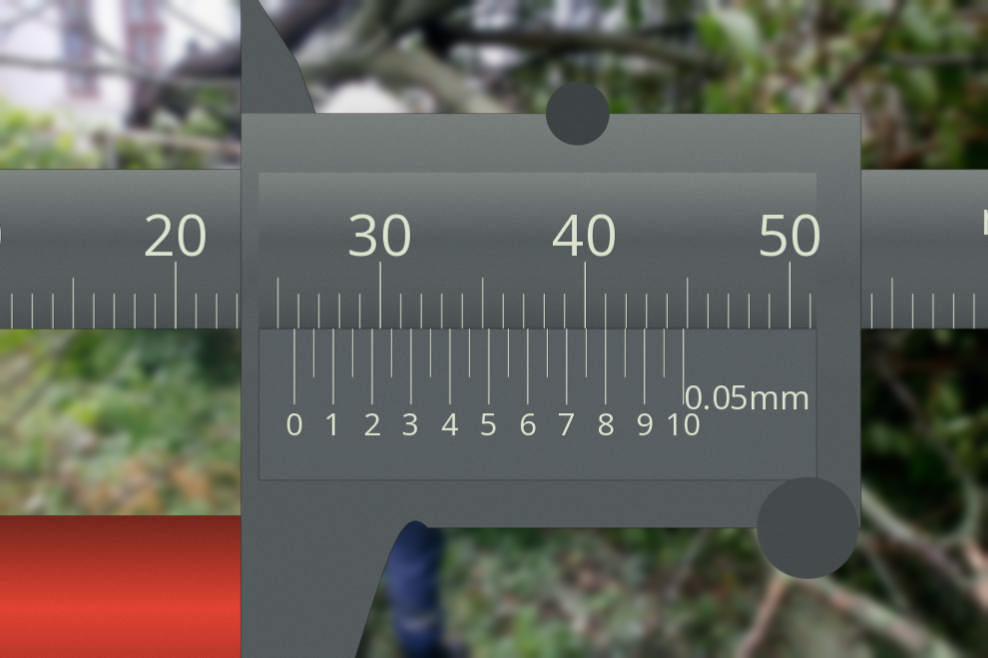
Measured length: 25.8 mm
